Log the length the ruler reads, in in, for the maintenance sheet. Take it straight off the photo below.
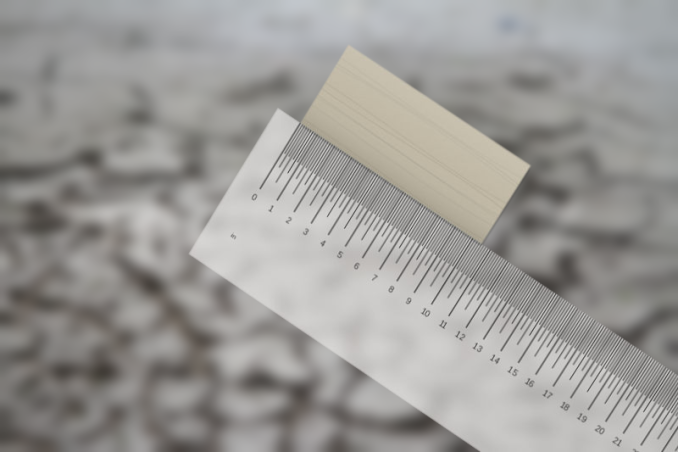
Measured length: 10.5 in
